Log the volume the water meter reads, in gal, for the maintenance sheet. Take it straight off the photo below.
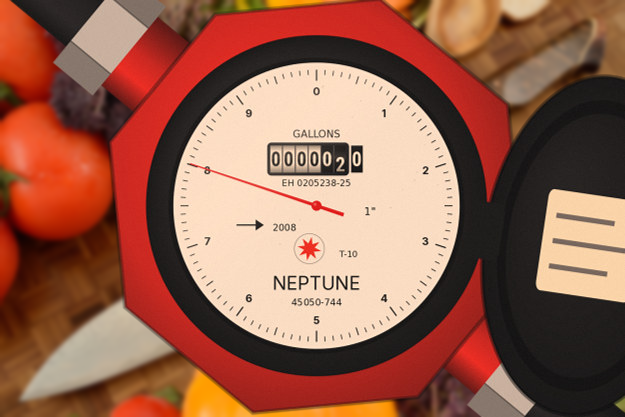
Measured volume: 18.0 gal
